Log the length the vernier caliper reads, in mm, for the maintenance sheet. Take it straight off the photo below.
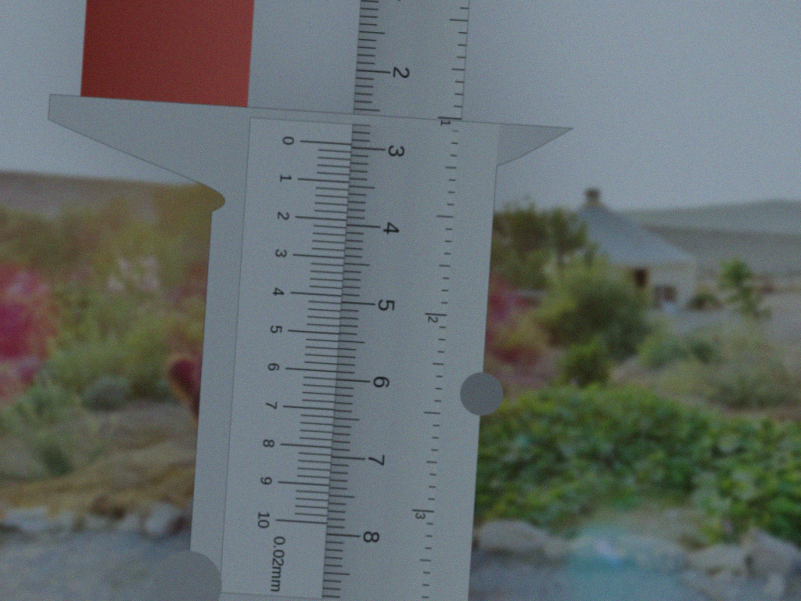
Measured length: 29.6 mm
